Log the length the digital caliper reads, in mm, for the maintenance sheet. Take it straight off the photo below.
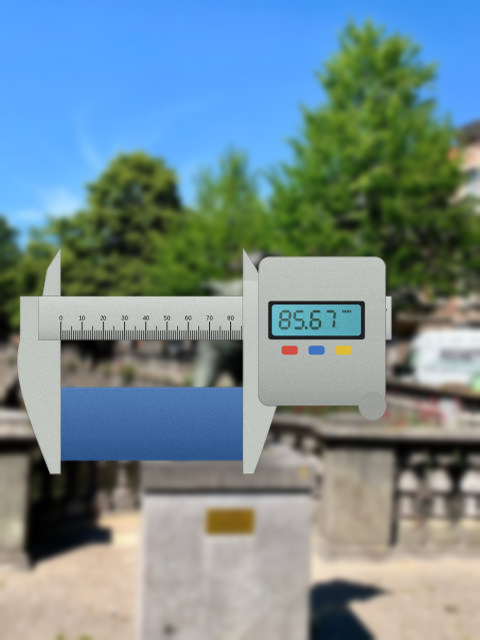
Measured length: 85.67 mm
